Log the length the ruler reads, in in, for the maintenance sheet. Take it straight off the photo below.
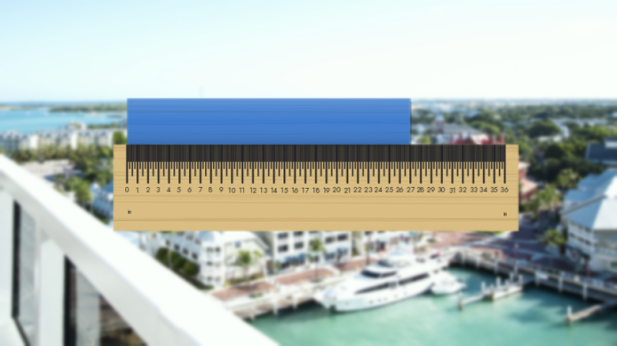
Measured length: 27 in
